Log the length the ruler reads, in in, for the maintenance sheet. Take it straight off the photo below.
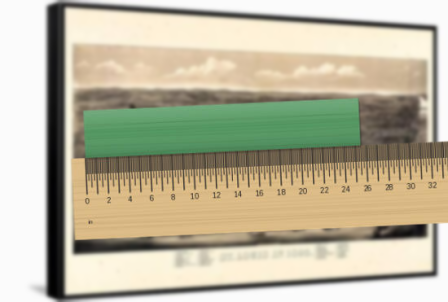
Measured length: 25.5 in
